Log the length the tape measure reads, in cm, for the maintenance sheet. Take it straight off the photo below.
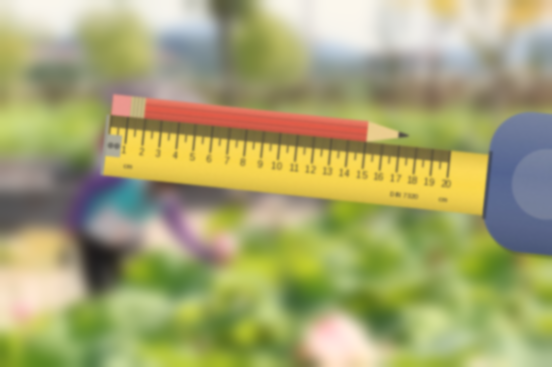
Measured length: 17.5 cm
